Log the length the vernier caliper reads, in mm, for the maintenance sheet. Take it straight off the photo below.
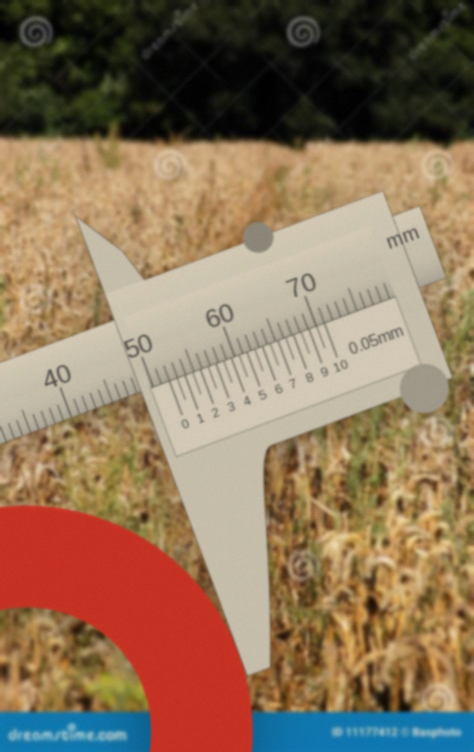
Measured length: 52.0 mm
